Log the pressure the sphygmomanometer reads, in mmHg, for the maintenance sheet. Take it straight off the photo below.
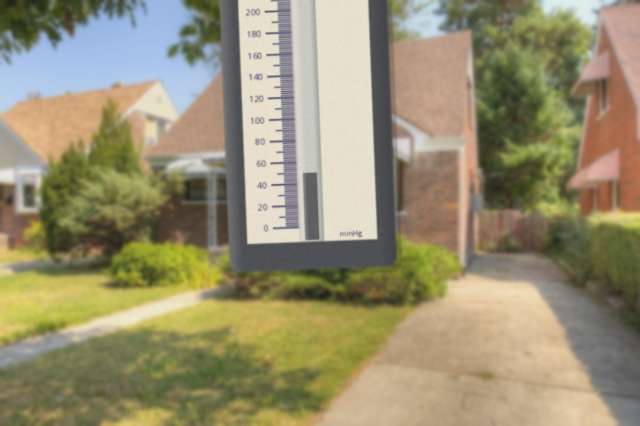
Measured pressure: 50 mmHg
